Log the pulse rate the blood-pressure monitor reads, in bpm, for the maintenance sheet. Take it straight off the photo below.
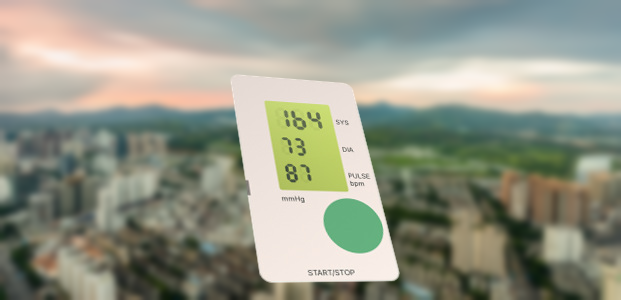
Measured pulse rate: 87 bpm
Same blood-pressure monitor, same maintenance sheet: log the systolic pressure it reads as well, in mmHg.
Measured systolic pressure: 164 mmHg
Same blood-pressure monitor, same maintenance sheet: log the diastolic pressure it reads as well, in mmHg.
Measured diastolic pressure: 73 mmHg
